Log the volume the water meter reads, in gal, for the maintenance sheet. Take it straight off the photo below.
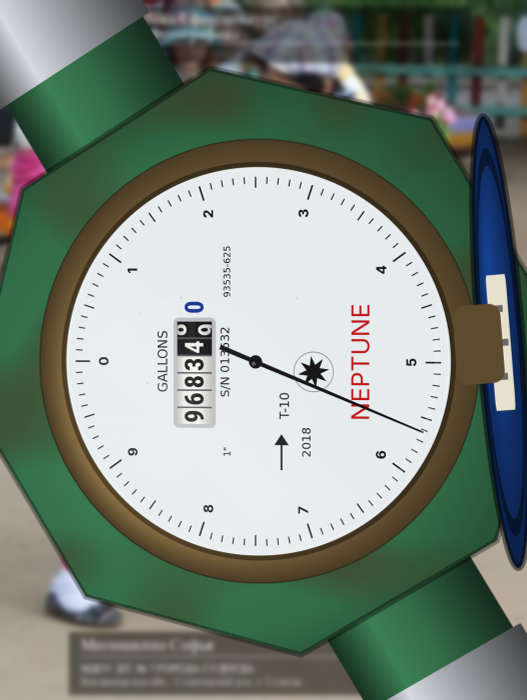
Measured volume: 9683485.6 gal
